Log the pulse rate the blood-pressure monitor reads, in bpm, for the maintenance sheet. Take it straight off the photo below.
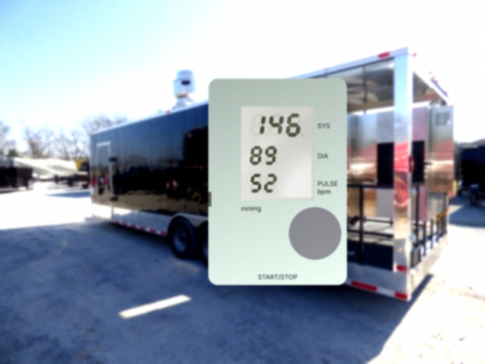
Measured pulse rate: 52 bpm
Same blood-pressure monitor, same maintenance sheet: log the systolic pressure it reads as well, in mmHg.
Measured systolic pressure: 146 mmHg
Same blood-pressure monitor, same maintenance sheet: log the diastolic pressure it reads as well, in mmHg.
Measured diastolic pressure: 89 mmHg
